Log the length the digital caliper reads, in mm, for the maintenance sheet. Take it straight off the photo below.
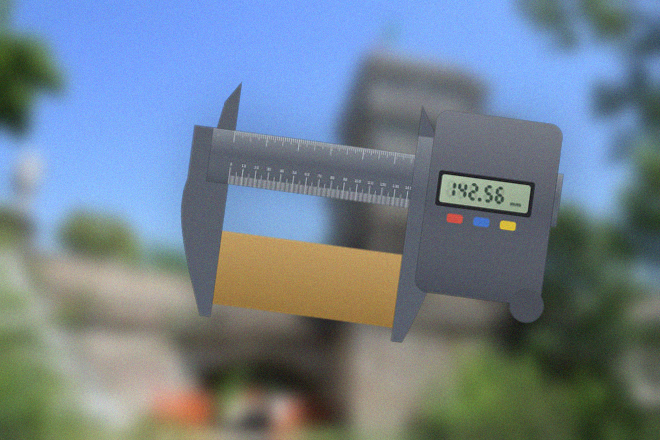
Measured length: 142.56 mm
